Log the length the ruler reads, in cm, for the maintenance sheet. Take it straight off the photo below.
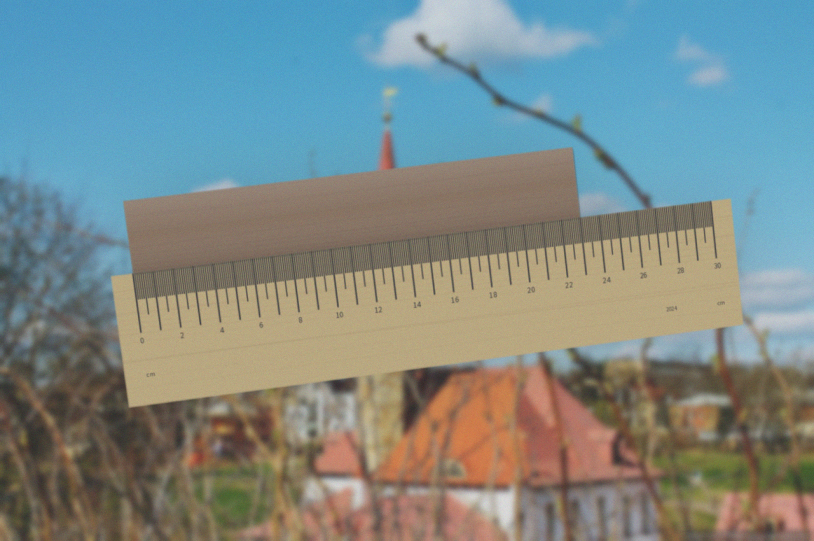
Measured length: 23 cm
